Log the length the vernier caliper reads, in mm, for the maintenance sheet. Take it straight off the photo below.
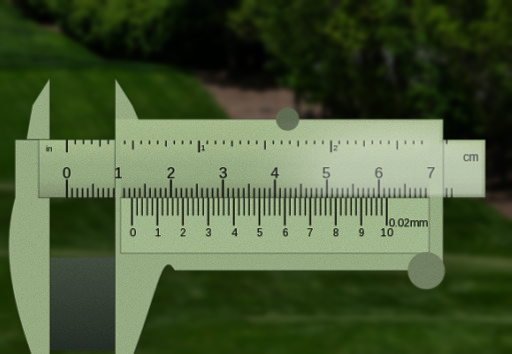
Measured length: 12.5 mm
